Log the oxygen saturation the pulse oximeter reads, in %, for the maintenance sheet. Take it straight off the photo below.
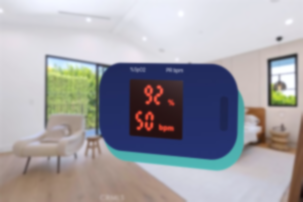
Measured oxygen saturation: 92 %
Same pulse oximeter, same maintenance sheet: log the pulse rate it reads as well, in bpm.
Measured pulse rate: 50 bpm
